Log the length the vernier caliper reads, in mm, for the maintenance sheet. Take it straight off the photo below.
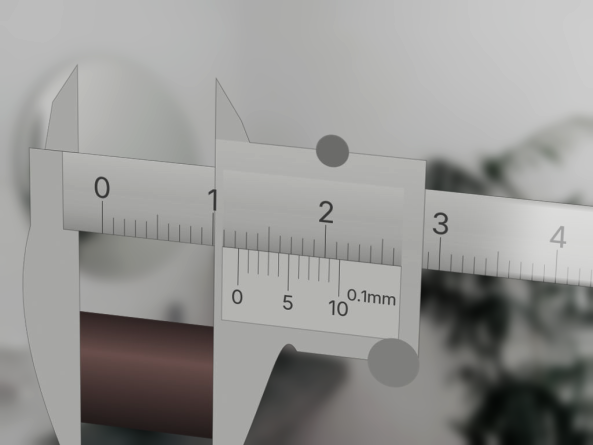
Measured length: 12.3 mm
